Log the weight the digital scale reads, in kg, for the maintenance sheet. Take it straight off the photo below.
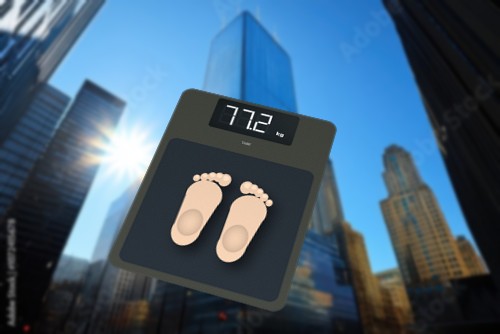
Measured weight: 77.2 kg
